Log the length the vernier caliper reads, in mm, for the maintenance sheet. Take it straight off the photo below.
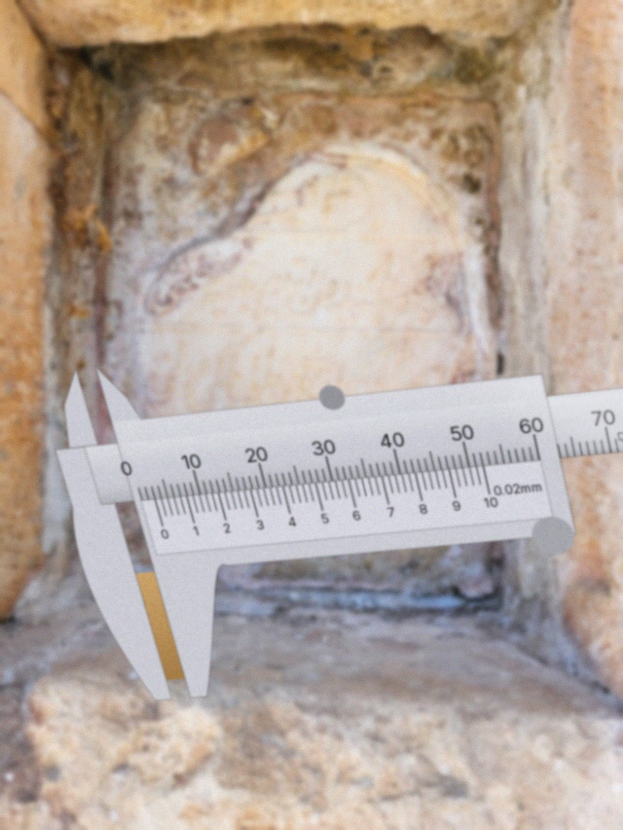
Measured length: 3.0 mm
